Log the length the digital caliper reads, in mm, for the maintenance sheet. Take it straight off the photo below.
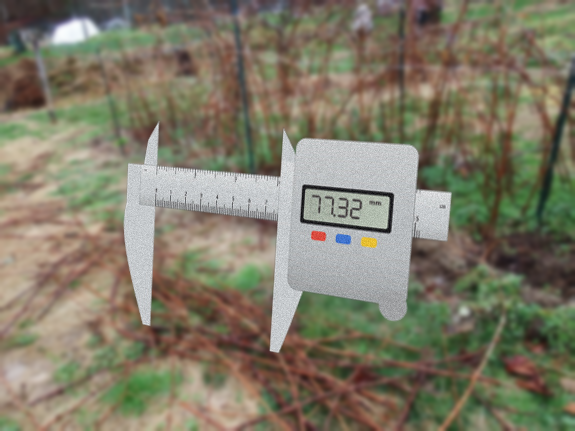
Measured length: 77.32 mm
